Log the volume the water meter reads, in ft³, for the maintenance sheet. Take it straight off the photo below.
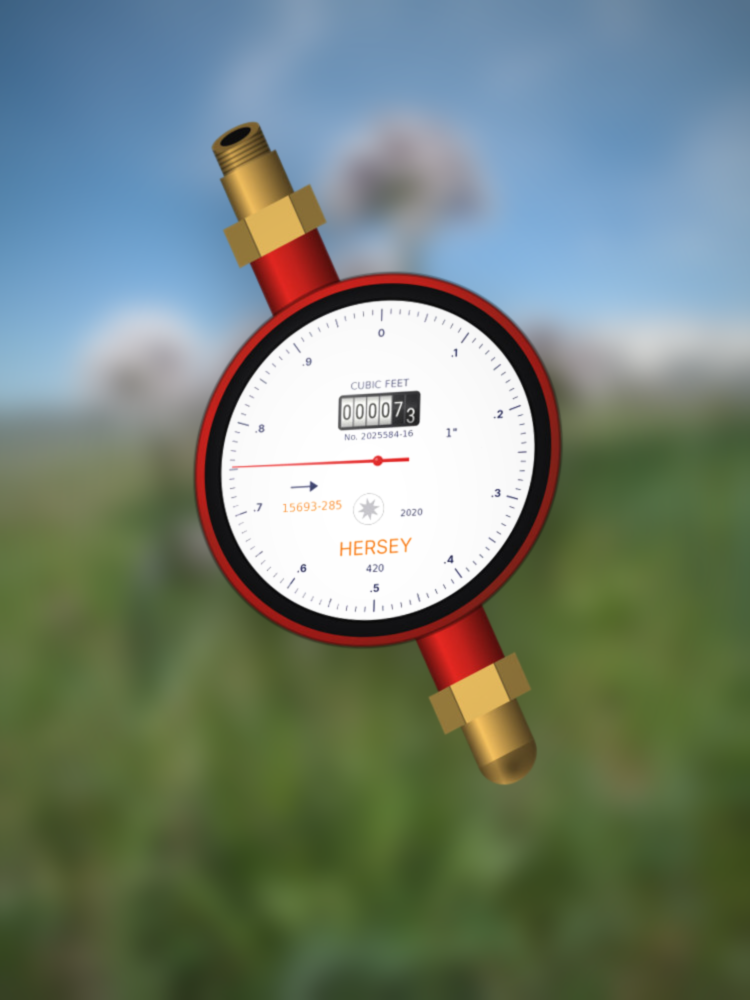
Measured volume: 72.75 ft³
